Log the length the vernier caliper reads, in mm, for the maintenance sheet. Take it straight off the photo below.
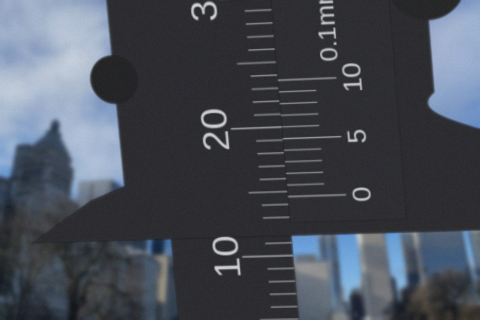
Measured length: 14.6 mm
